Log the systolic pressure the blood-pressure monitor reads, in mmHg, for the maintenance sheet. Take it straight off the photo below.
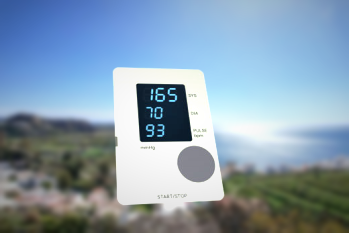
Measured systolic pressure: 165 mmHg
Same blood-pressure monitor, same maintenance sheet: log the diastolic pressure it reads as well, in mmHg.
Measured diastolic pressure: 70 mmHg
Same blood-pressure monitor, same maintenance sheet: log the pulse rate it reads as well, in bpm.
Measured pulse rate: 93 bpm
